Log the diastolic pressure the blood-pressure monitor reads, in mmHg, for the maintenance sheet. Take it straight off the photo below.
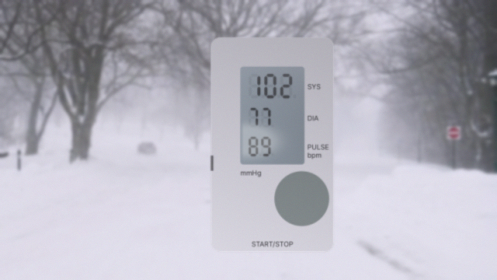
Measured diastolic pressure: 77 mmHg
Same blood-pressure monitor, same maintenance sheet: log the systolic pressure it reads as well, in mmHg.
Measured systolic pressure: 102 mmHg
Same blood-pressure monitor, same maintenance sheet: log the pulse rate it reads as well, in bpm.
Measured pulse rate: 89 bpm
